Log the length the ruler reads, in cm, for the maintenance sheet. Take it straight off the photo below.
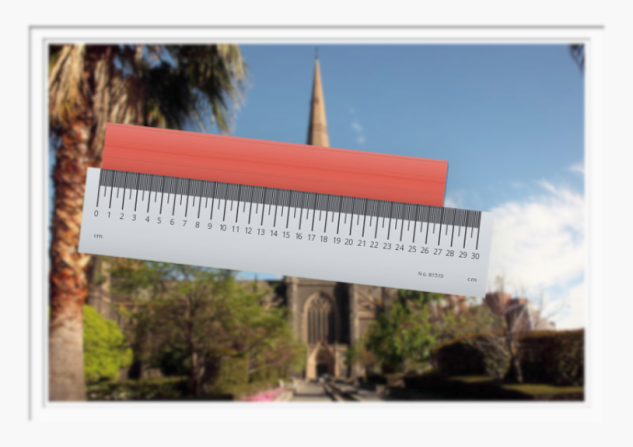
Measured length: 27 cm
